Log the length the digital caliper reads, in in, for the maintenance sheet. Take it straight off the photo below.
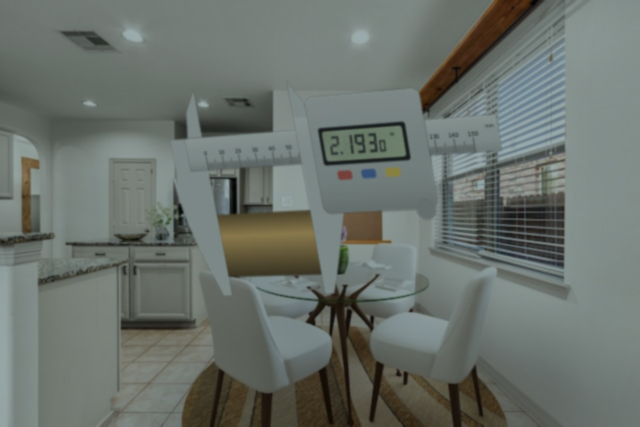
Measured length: 2.1930 in
